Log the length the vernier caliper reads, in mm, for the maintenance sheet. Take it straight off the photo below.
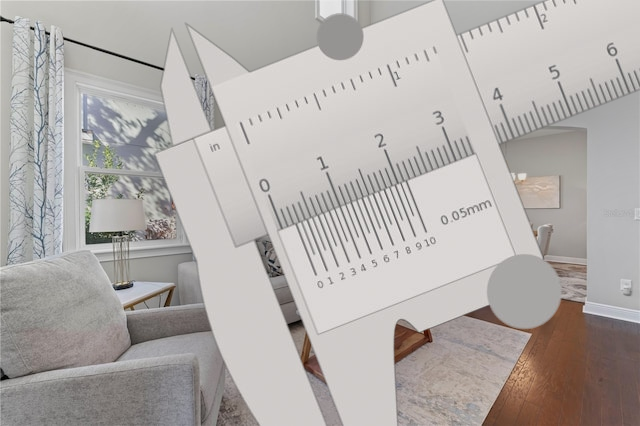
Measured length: 2.4 mm
